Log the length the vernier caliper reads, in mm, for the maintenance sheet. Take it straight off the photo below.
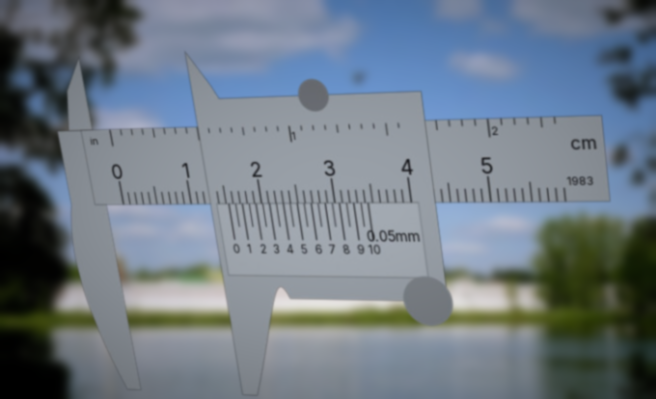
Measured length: 15.4 mm
